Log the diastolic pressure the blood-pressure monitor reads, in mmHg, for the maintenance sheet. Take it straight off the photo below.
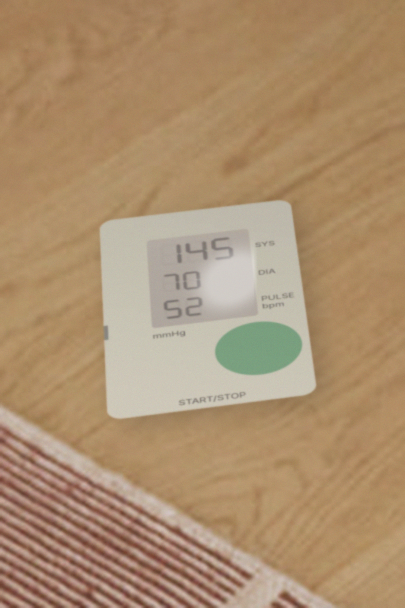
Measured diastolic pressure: 70 mmHg
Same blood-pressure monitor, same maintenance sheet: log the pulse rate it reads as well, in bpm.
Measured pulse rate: 52 bpm
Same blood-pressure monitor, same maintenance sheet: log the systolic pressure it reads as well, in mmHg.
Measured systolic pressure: 145 mmHg
